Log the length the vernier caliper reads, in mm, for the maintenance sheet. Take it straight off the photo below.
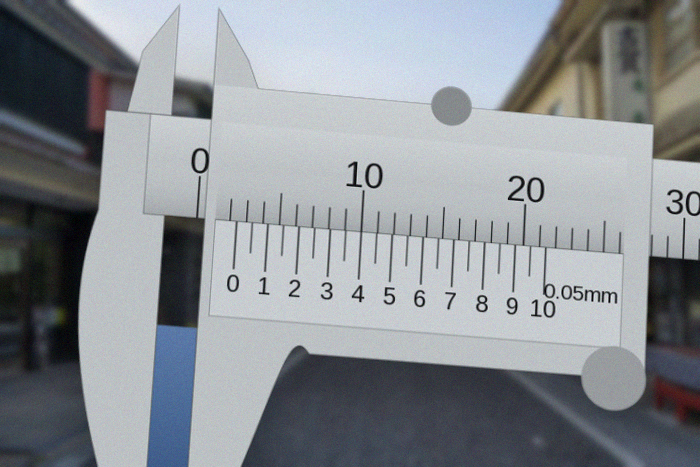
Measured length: 2.4 mm
